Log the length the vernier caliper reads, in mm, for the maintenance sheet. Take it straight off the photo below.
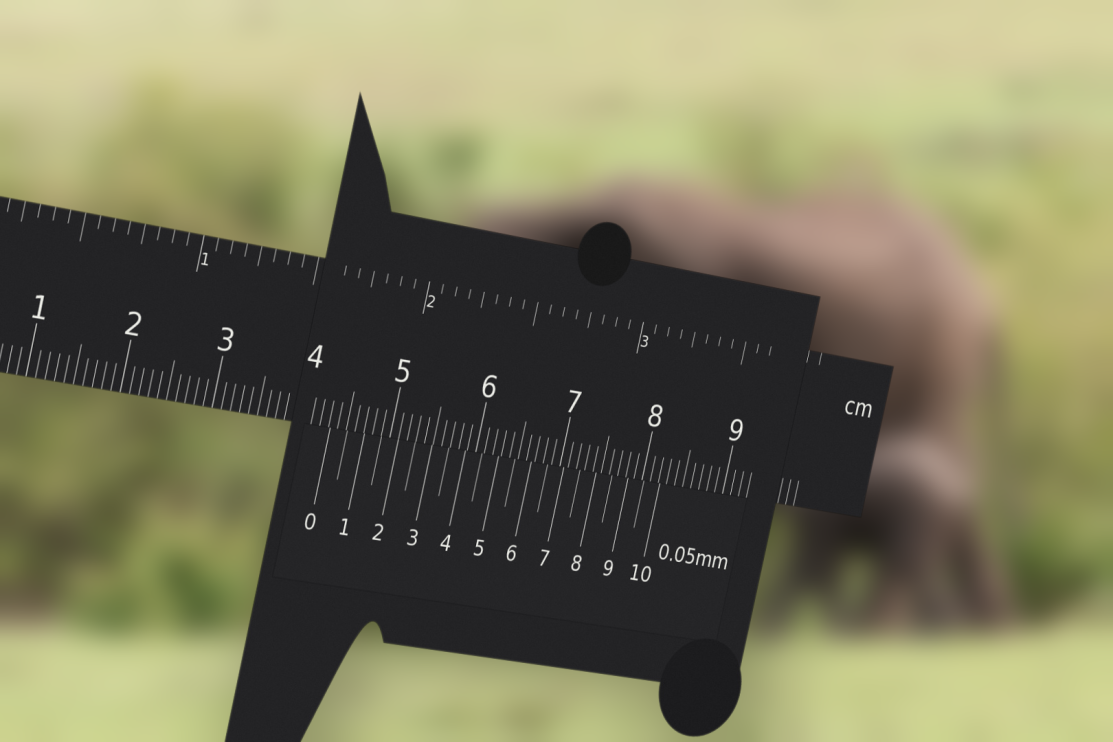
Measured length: 43.2 mm
